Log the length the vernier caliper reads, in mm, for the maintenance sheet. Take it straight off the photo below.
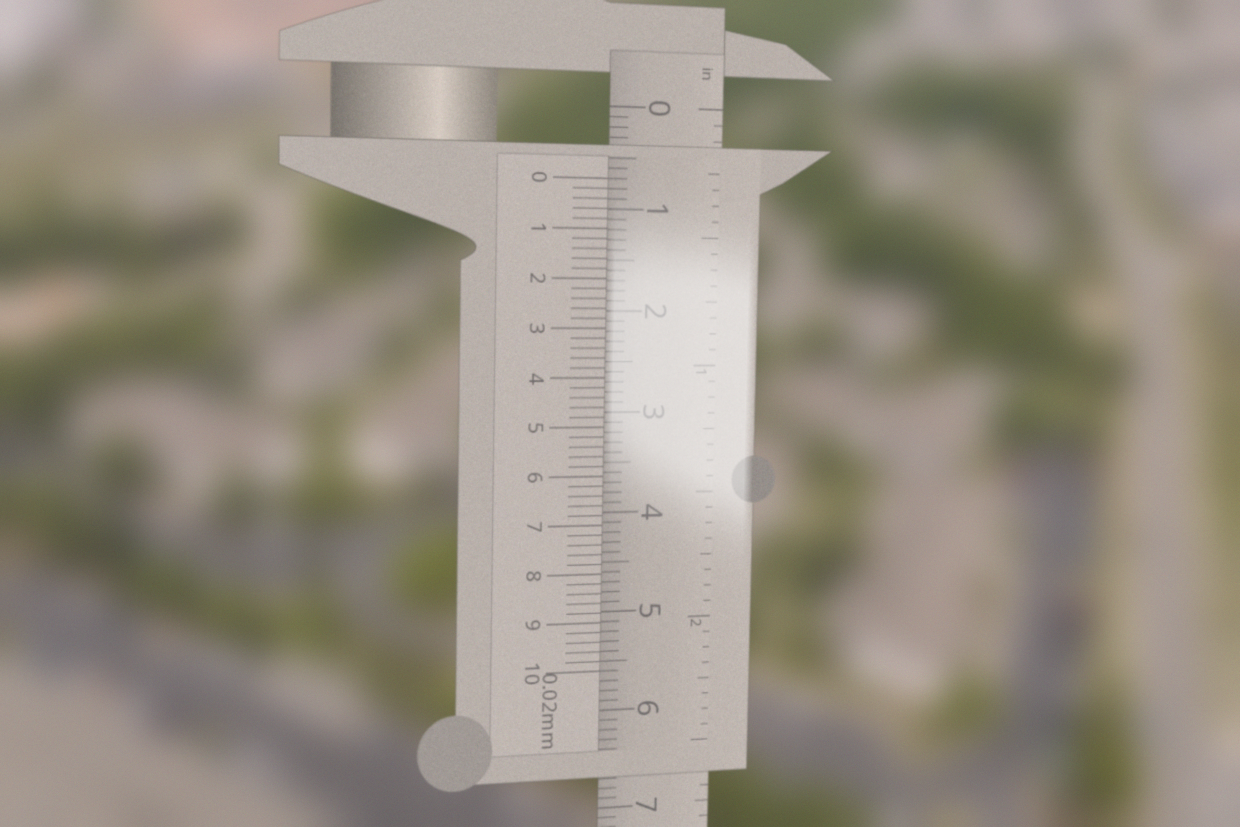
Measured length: 7.0 mm
